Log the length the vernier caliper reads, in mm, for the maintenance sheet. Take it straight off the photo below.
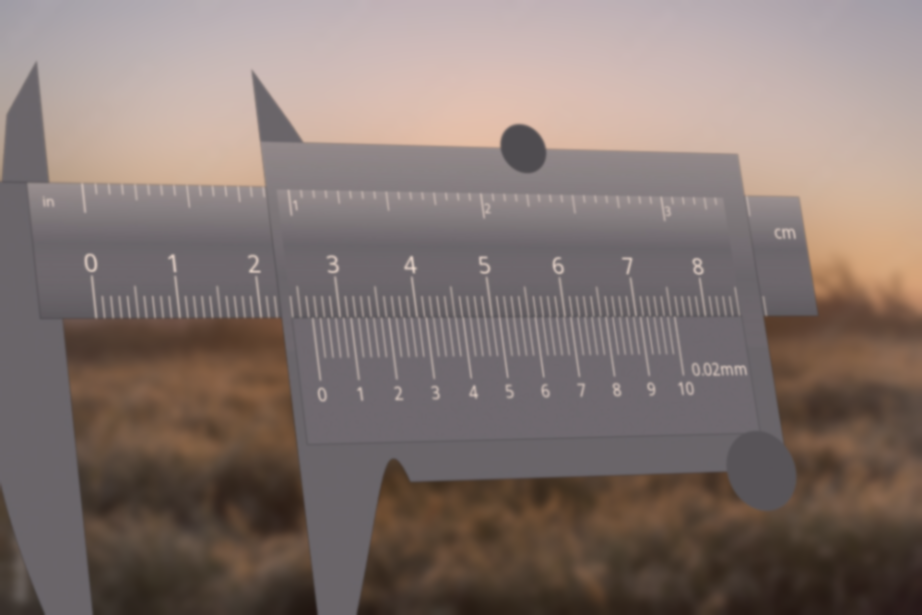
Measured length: 26.5 mm
